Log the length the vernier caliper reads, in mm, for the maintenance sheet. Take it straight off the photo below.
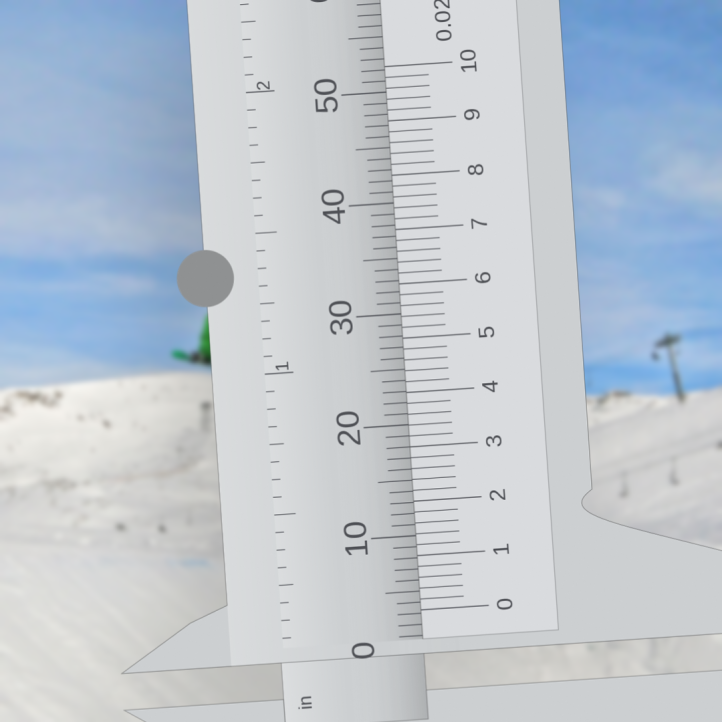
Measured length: 3.3 mm
